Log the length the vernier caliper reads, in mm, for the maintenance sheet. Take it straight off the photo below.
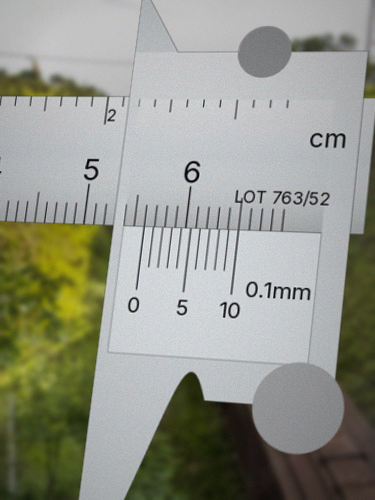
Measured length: 56.0 mm
